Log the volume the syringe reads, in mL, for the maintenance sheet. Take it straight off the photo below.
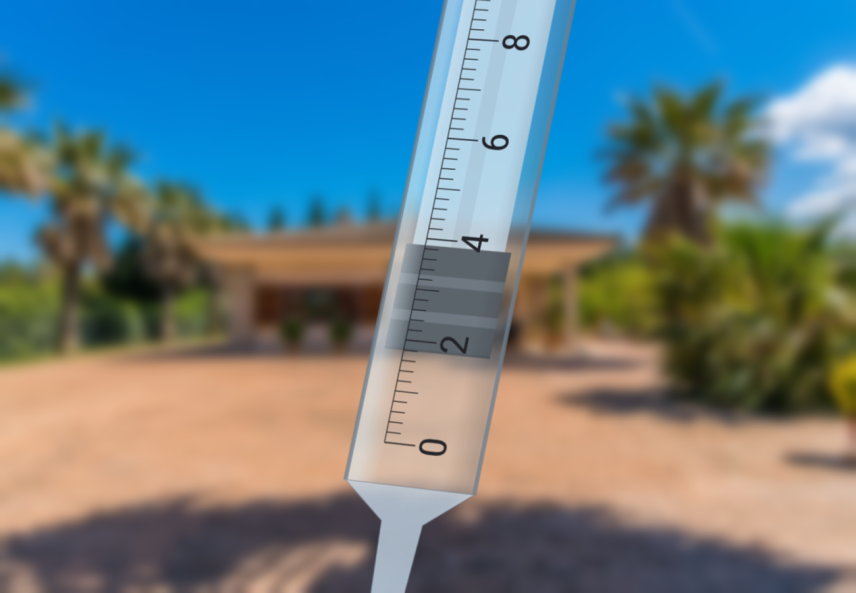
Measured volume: 1.8 mL
